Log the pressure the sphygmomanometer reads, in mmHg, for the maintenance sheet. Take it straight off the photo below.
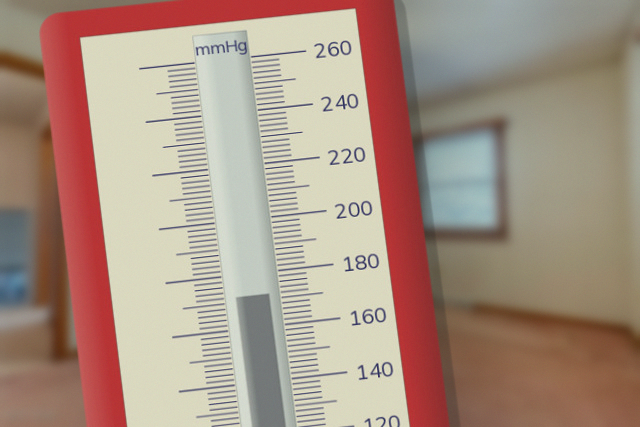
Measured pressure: 172 mmHg
